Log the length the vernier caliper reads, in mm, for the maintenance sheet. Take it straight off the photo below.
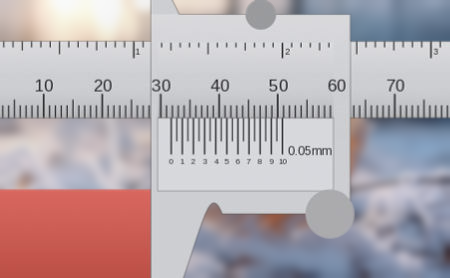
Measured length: 31.8 mm
